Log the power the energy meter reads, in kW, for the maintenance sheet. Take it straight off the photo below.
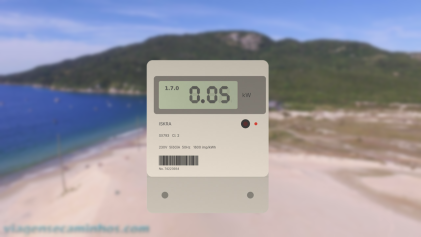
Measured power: 0.05 kW
